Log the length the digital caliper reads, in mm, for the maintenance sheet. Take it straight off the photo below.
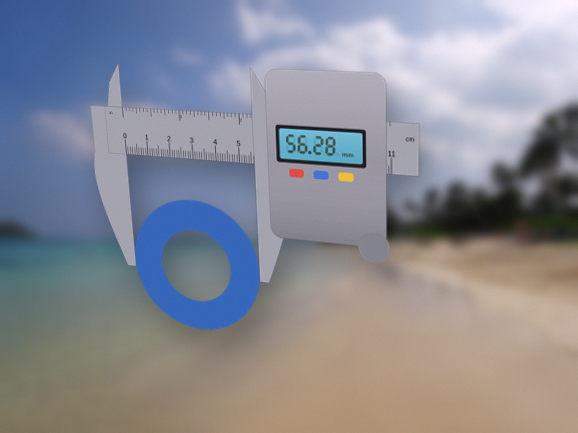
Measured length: 56.28 mm
